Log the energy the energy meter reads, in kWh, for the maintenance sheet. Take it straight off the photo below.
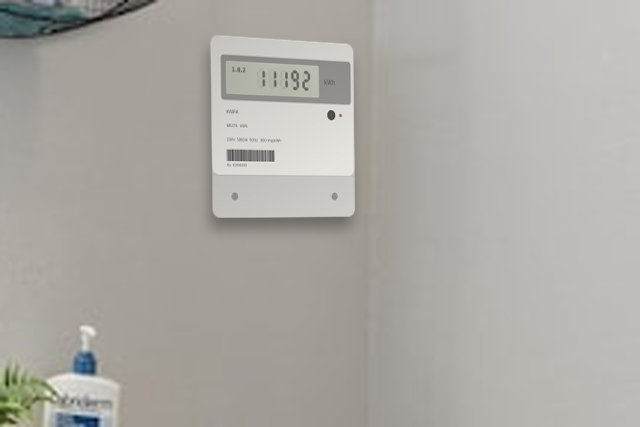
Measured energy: 11192 kWh
